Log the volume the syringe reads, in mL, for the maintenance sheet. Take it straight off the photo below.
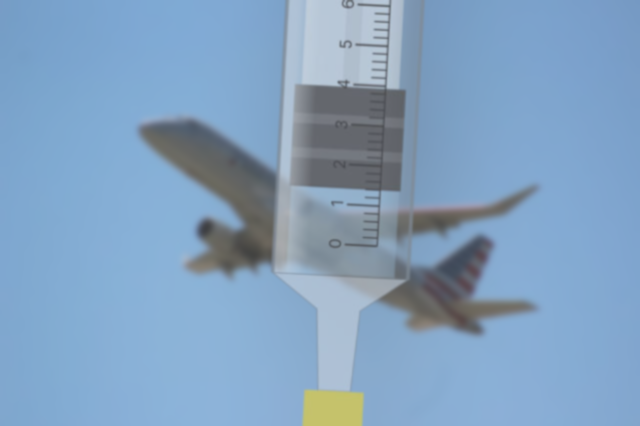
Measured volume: 1.4 mL
